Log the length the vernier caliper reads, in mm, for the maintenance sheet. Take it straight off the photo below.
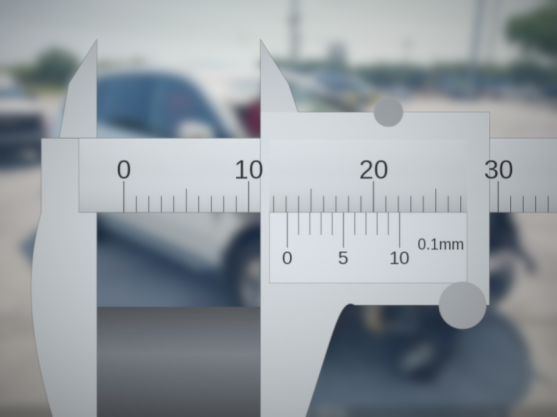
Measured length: 13.1 mm
